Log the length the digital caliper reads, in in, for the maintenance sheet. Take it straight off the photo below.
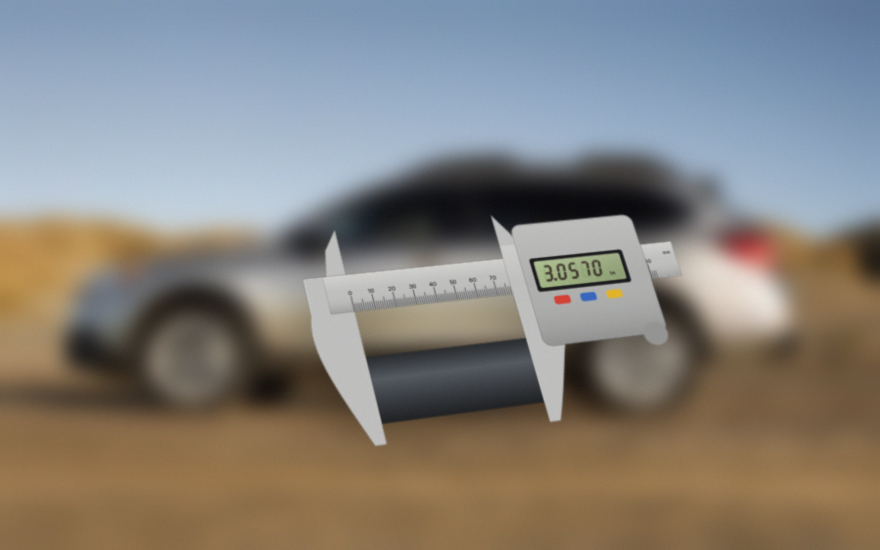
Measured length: 3.0570 in
